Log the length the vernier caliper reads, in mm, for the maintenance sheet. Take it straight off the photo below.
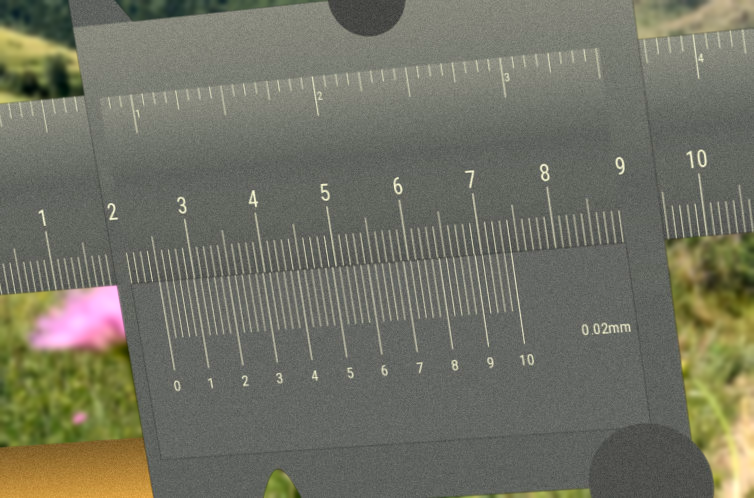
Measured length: 25.0 mm
